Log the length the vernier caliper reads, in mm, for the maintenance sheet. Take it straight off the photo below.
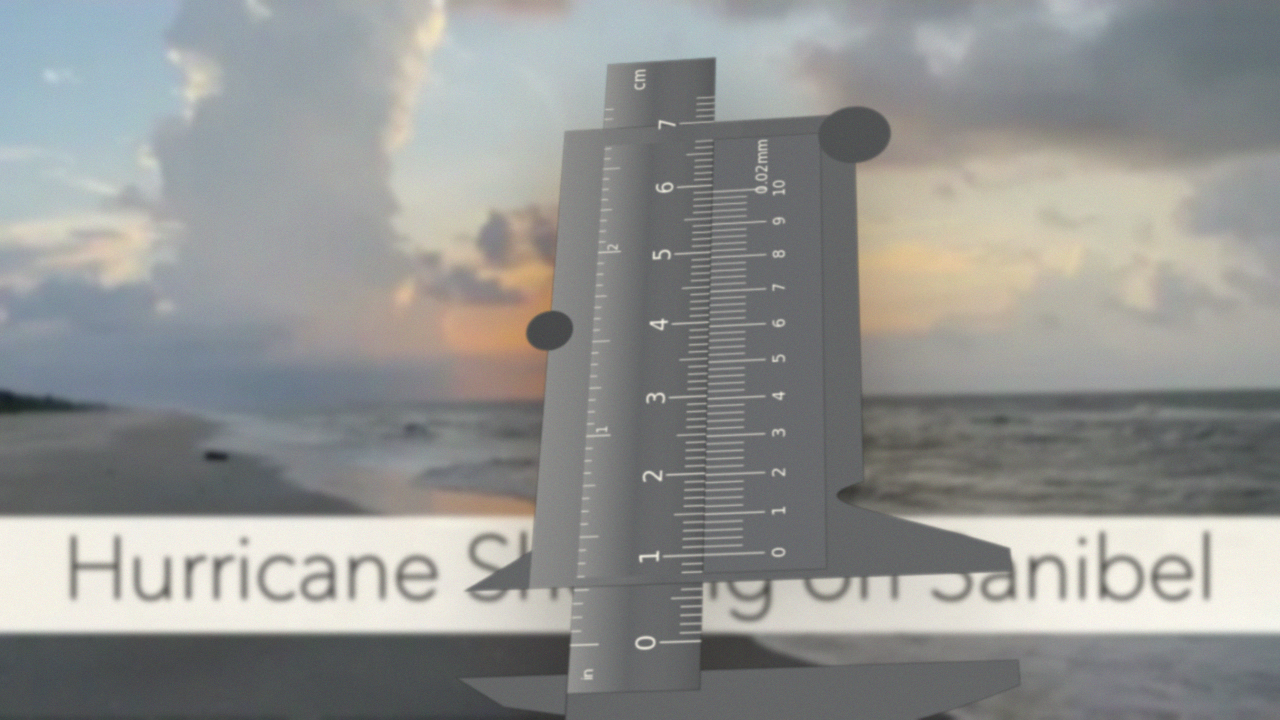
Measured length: 10.0 mm
